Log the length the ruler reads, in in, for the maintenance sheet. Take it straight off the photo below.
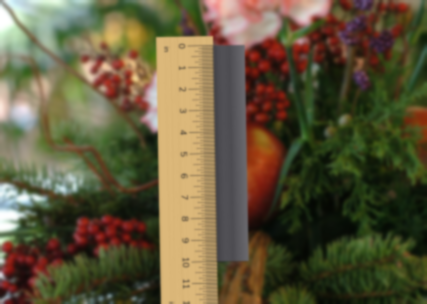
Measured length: 10 in
